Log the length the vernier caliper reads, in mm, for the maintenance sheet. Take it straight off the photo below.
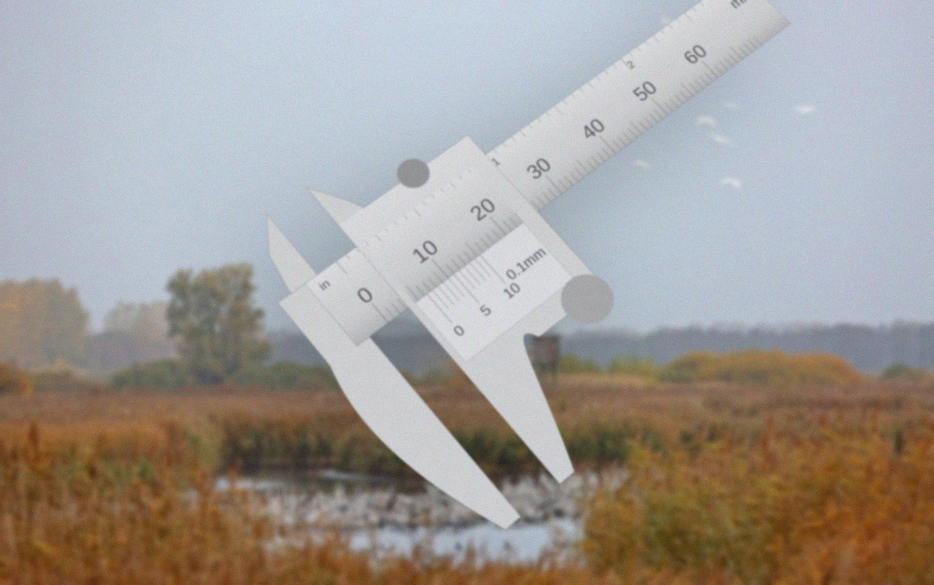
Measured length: 6.4 mm
